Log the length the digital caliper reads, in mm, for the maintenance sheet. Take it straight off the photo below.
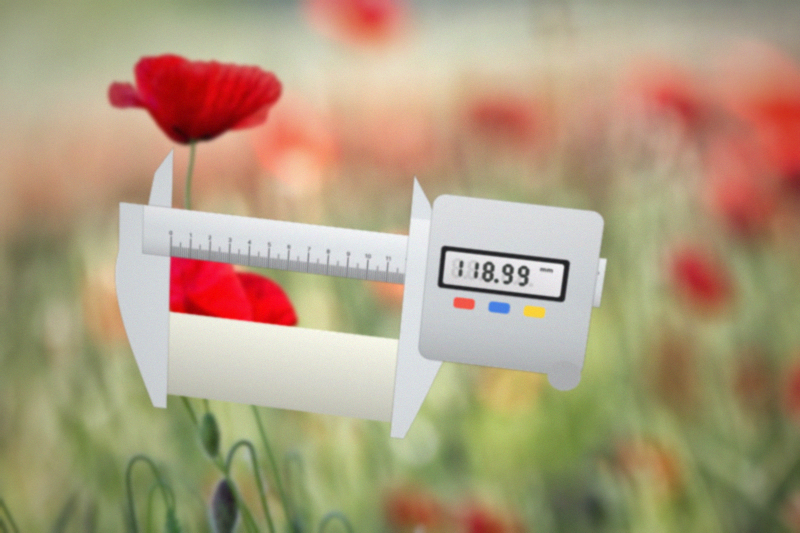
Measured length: 118.99 mm
